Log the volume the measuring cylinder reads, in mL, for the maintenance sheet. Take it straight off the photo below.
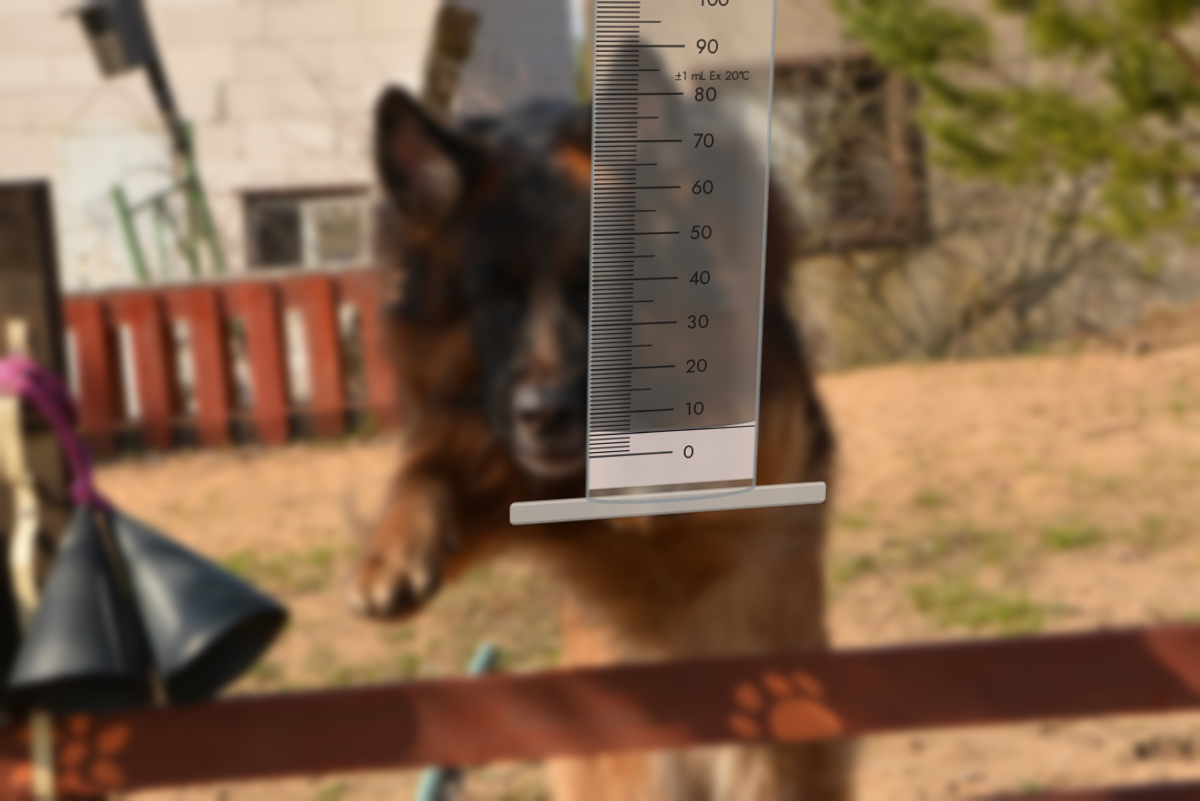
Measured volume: 5 mL
